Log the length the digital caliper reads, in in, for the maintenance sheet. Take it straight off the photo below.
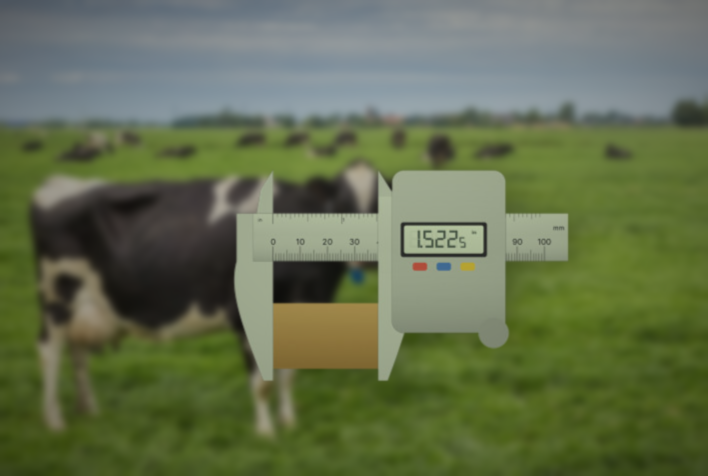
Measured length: 1.5225 in
